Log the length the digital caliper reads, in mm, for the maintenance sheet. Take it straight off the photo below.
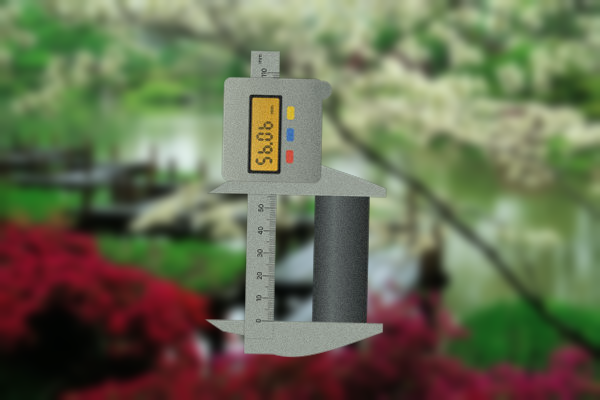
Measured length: 56.06 mm
